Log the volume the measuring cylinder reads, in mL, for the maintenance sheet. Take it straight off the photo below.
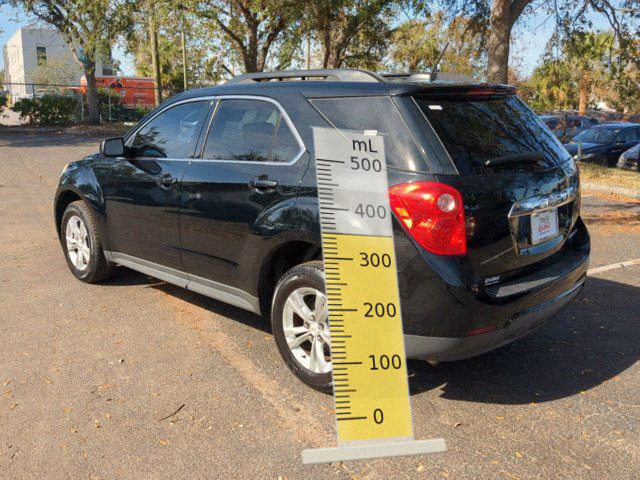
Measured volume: 350 mL
